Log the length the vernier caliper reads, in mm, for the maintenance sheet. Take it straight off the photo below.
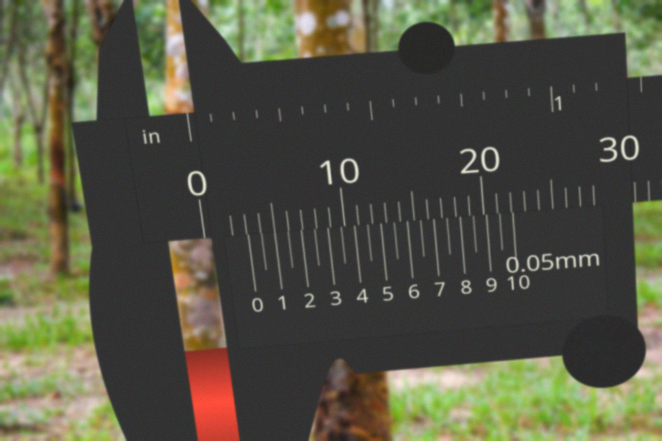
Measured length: 3.1 mm
